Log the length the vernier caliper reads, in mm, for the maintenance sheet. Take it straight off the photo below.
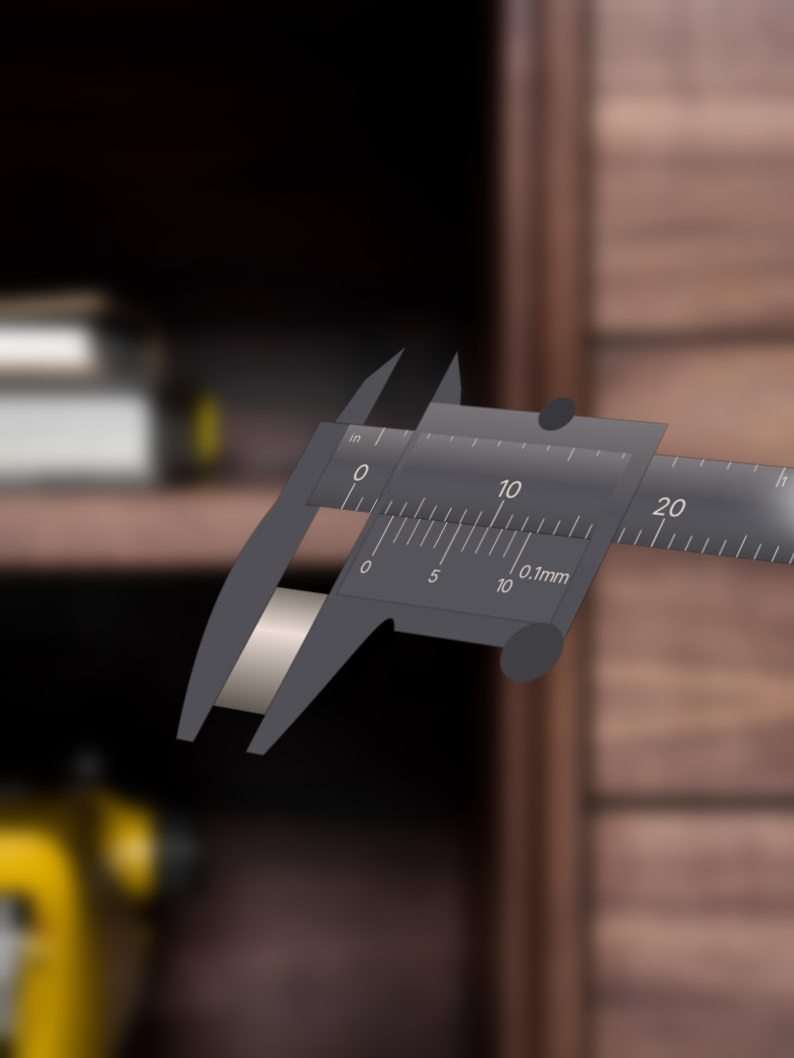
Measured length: 3.6 mm
